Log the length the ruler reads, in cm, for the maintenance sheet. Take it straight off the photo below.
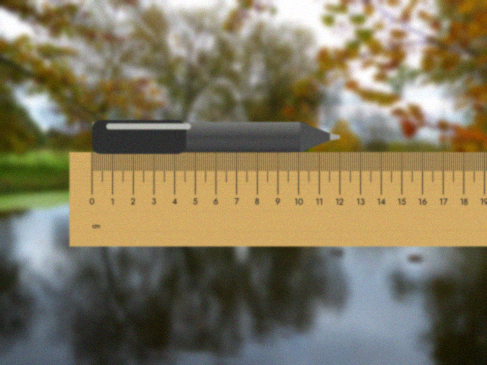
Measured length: 12 cm
